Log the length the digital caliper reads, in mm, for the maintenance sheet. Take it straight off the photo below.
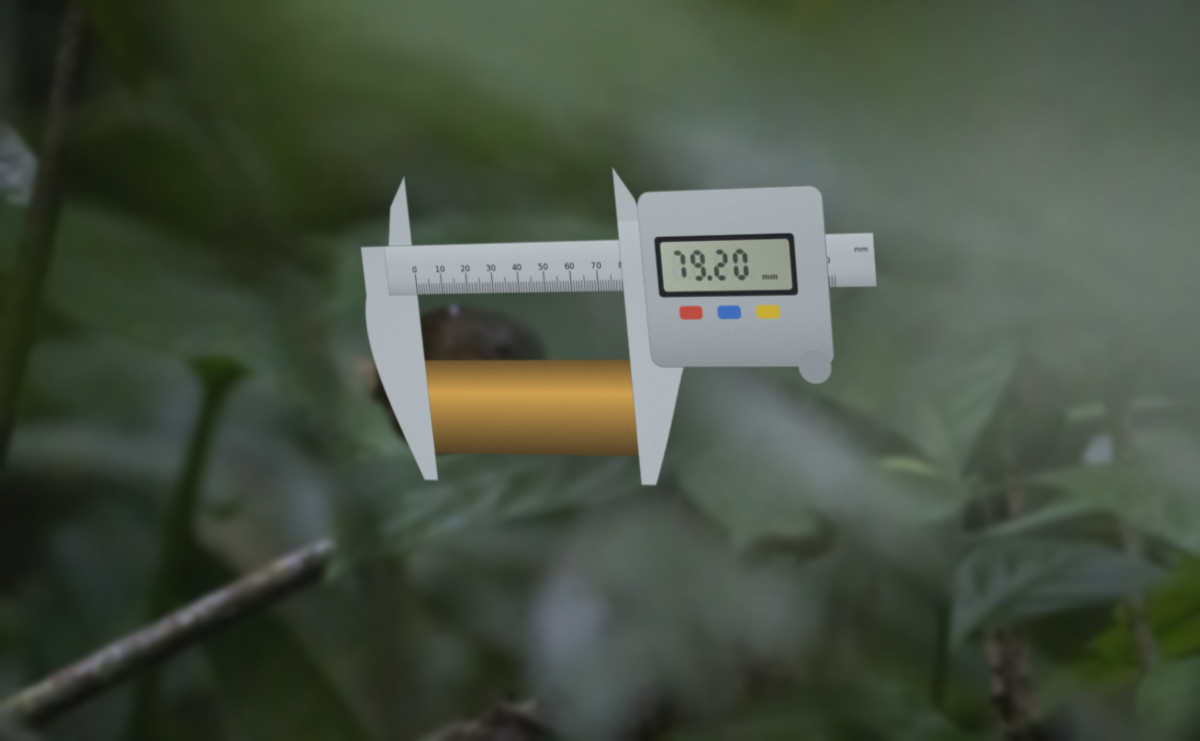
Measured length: 79.20 mm
